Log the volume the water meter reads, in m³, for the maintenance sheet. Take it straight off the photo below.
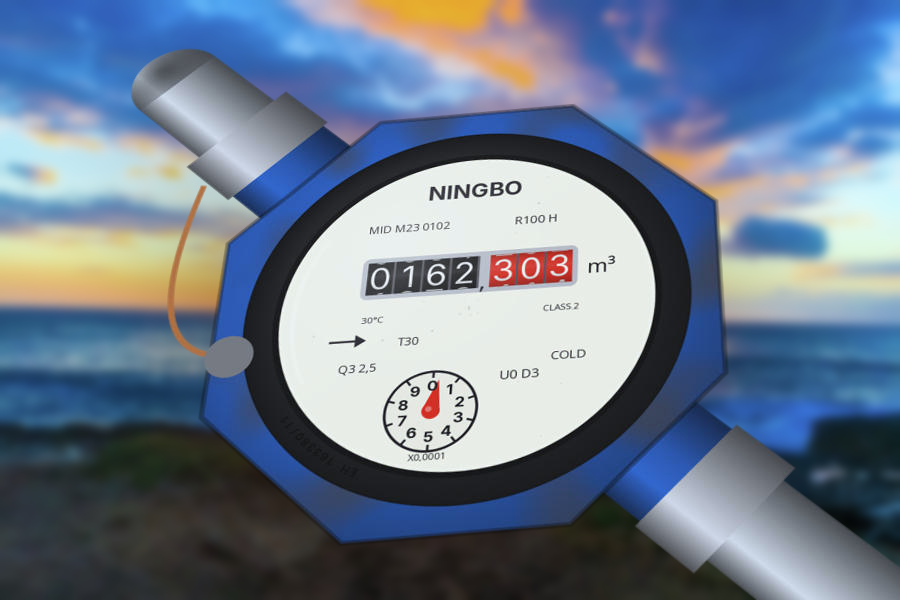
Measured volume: 162.3030 m³
